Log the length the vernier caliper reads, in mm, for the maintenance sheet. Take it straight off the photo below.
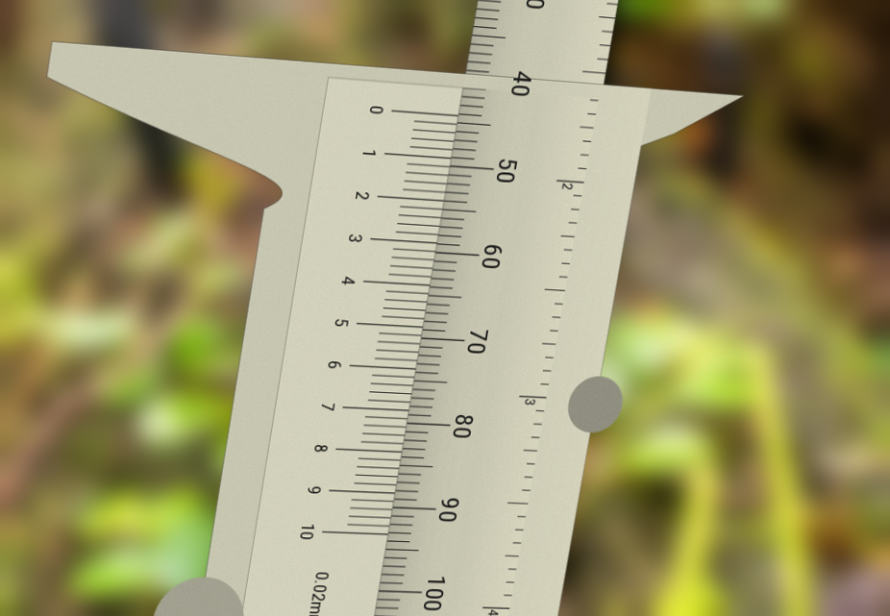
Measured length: 44.2 mm
